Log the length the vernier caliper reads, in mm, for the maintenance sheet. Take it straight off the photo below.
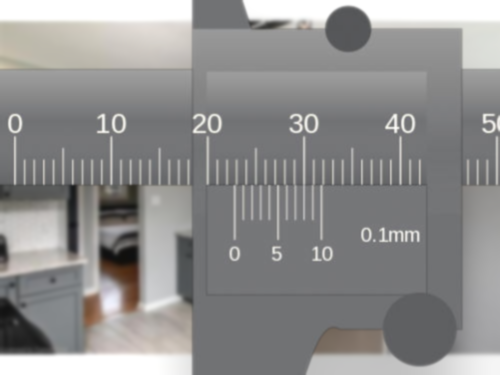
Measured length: 22.8 mm
